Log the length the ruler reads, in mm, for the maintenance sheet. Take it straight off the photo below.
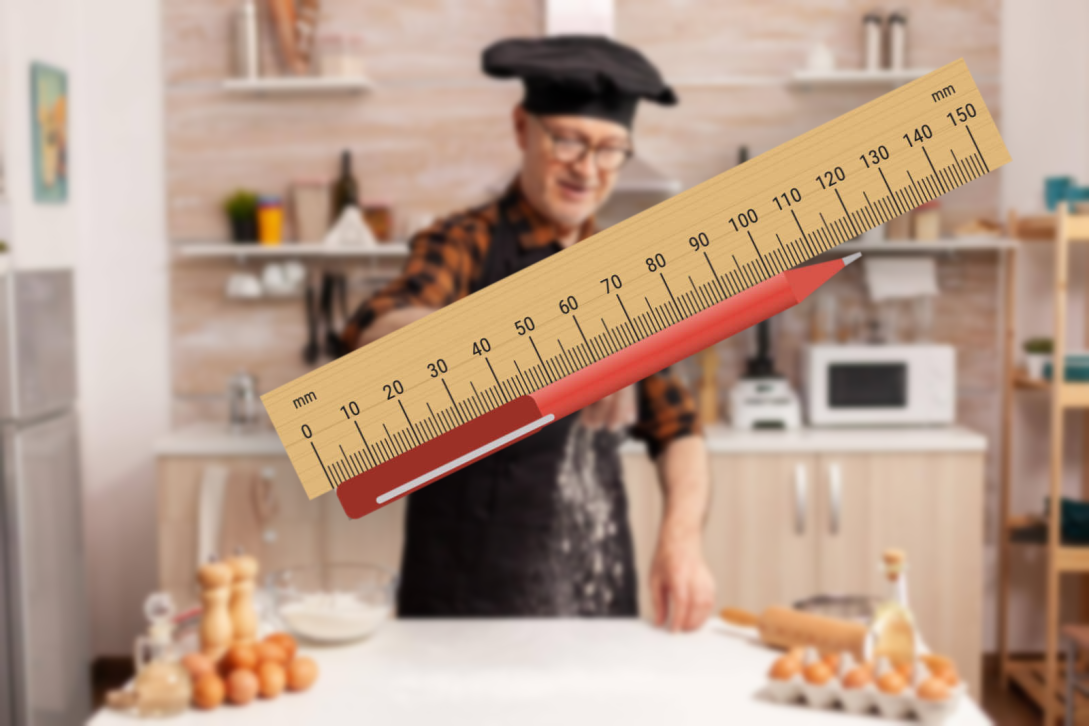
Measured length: 119 mm
